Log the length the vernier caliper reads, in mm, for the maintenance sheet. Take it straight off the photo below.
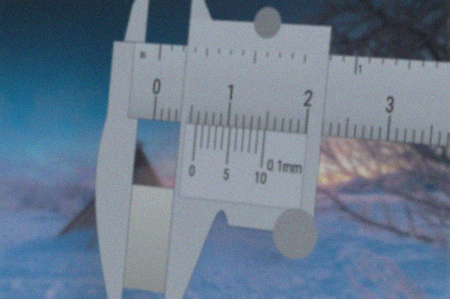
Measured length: 5.8 mm
